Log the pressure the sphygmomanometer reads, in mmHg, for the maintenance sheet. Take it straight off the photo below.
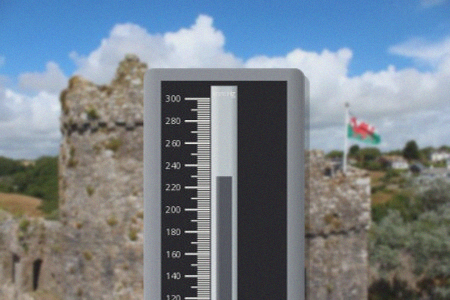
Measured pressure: 230 mmHg
